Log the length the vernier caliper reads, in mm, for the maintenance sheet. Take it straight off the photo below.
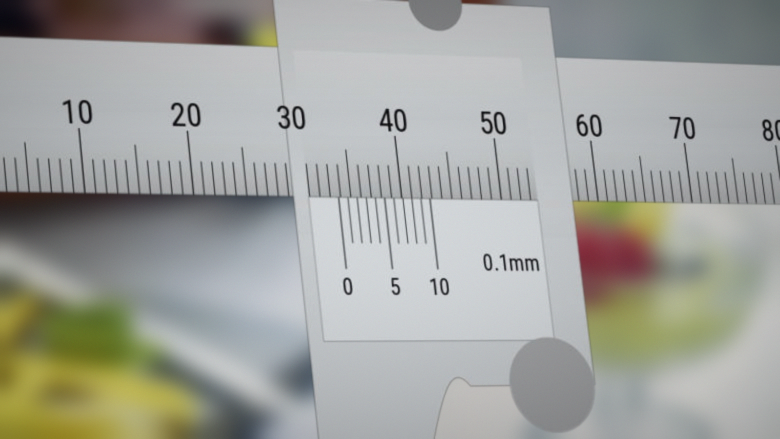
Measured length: 33.8 mm
